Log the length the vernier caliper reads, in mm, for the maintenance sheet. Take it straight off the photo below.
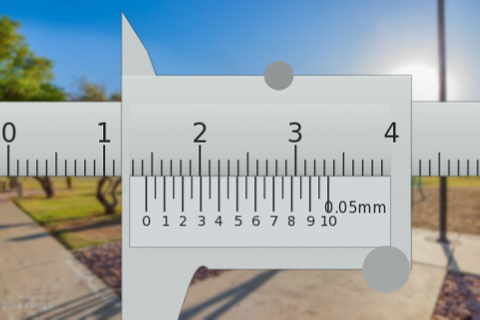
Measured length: 14.4 mm
